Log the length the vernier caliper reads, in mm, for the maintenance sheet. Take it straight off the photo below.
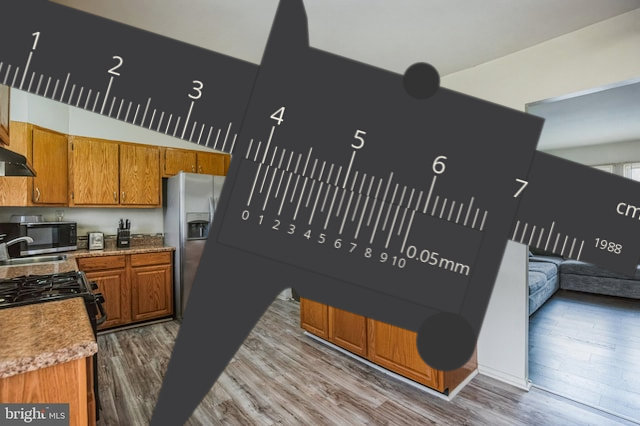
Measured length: 39.8 mm
